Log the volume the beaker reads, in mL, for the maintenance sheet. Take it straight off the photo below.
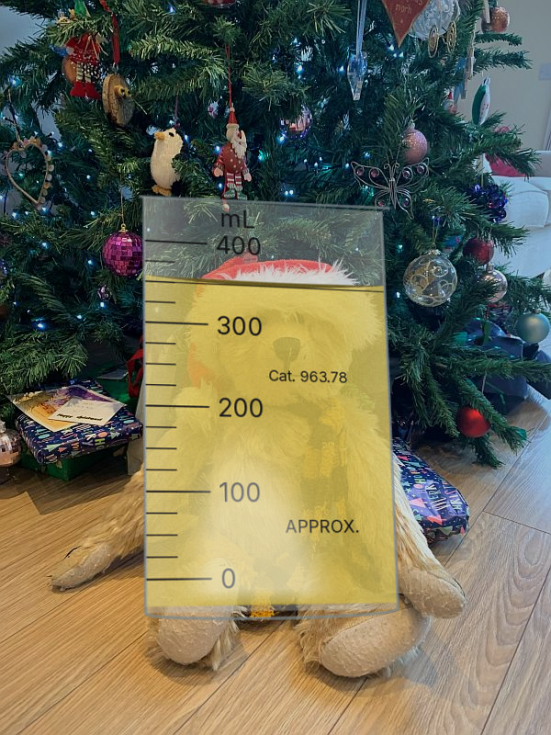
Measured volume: 350 mL
